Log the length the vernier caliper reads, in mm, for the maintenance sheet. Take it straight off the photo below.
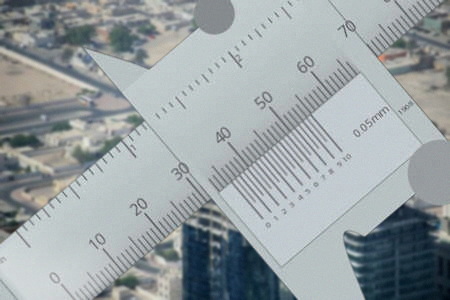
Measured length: 35.8 mm
